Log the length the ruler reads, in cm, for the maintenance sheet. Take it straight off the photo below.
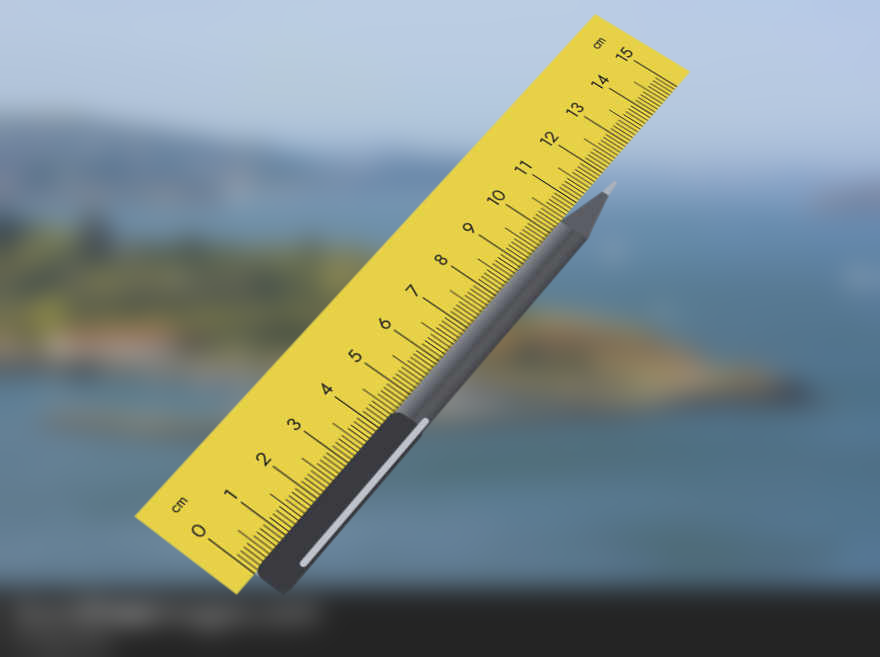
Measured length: 12 cm
